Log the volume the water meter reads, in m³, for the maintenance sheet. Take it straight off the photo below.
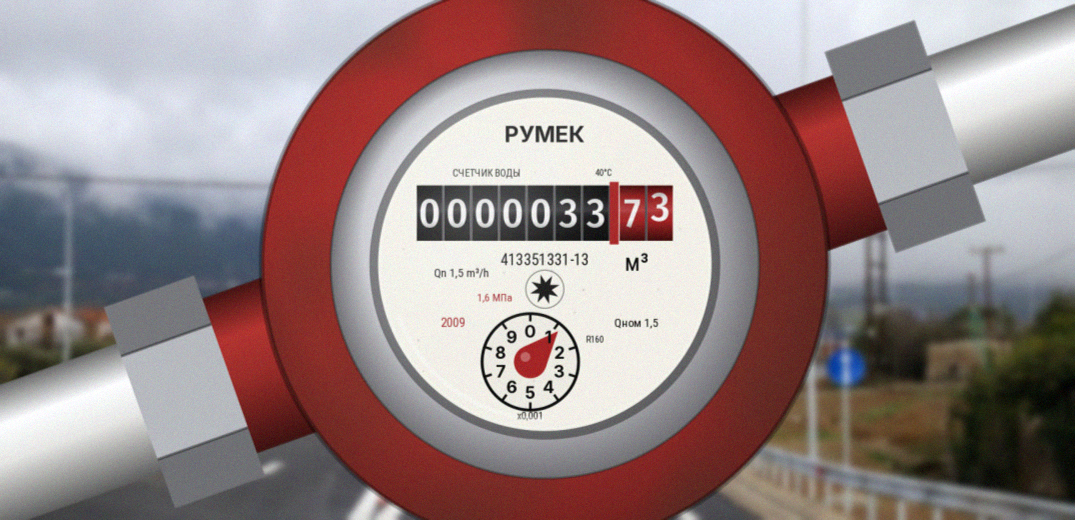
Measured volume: 33.731 m³
